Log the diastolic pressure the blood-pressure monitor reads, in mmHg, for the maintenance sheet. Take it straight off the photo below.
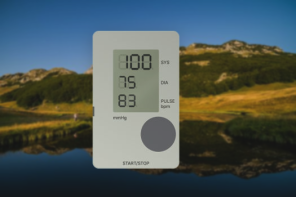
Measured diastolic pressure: 75 mmHg
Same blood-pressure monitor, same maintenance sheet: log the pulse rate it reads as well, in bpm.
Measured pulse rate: 83 bpm
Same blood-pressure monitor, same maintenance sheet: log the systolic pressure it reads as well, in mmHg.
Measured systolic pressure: 100 mmHg
